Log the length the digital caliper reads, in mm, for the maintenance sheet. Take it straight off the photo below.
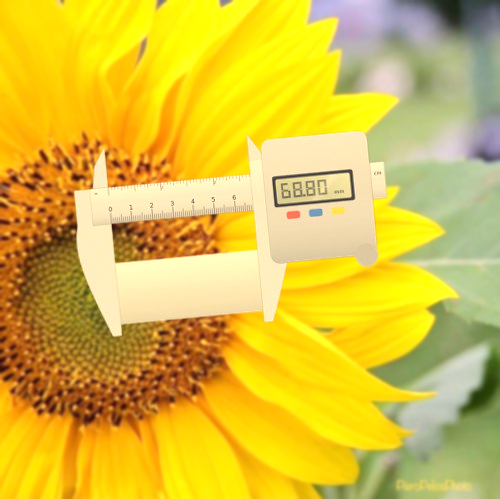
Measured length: 68.80 mm
